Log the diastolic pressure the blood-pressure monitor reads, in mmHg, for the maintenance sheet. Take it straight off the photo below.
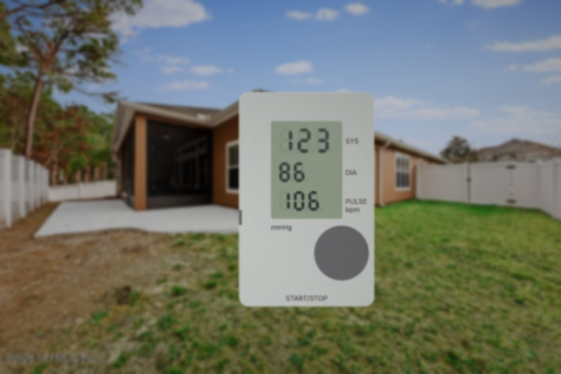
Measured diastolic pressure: 86 mmHg
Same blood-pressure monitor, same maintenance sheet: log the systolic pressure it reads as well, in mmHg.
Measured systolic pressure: 123 mmHg
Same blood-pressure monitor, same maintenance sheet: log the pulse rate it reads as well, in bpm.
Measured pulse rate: 106 bpm
